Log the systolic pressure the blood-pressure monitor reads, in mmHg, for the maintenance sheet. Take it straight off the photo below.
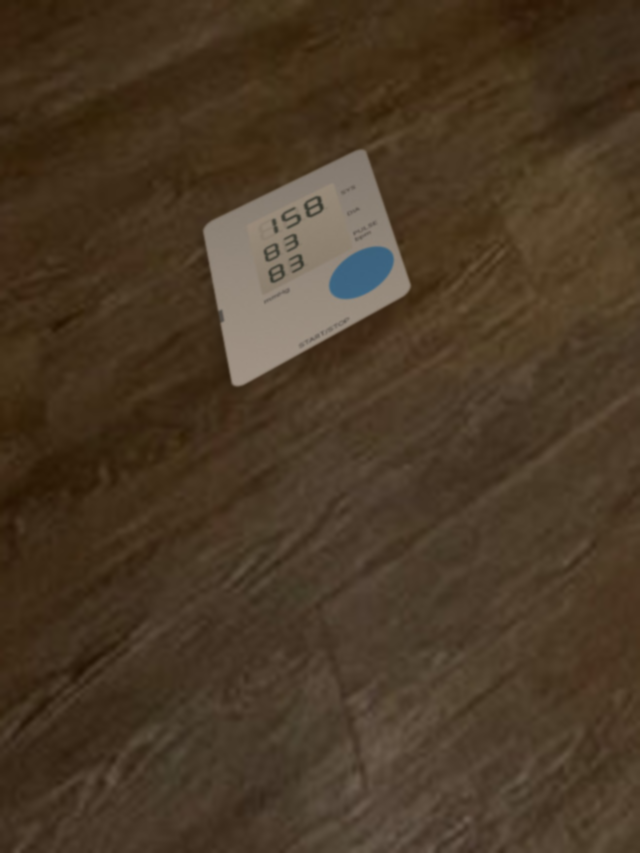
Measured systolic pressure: 158 mmHg
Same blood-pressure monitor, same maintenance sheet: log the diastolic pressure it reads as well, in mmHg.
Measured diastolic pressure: 83 mmHg
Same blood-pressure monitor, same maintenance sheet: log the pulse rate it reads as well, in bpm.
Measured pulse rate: 83 bpm
